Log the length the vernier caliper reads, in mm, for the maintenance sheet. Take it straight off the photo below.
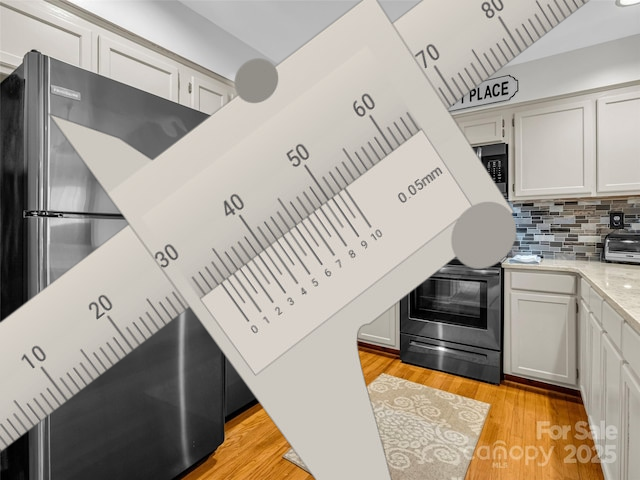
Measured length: 33.4 mm
